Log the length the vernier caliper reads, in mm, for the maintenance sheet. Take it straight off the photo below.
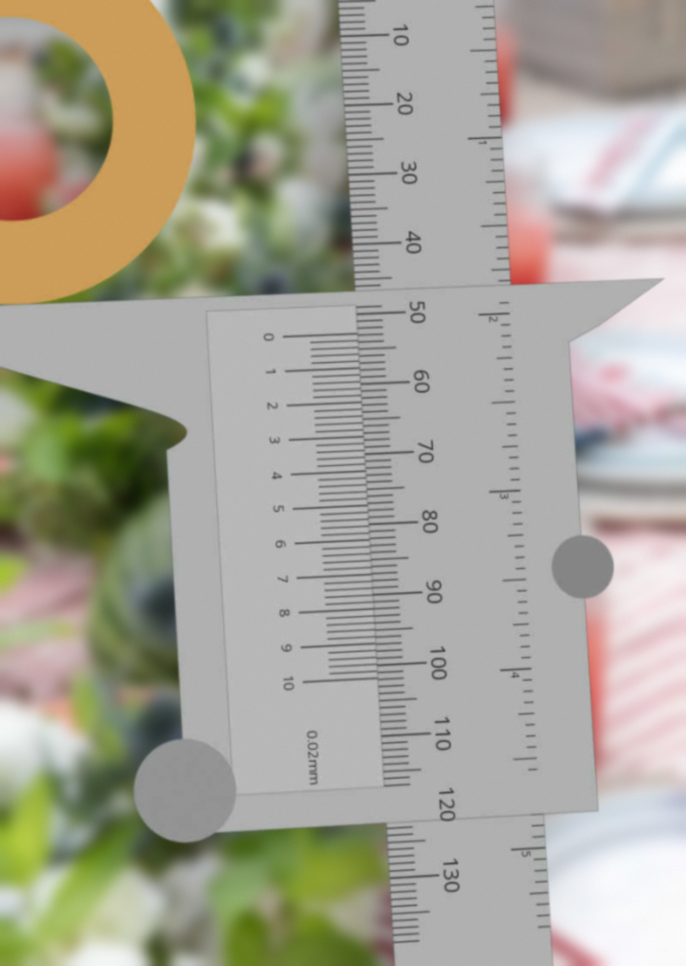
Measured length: 52.8 mm
